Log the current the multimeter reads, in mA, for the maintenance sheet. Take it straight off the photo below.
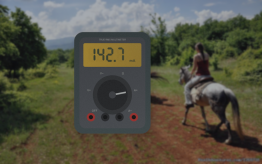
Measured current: 142.7 mA
